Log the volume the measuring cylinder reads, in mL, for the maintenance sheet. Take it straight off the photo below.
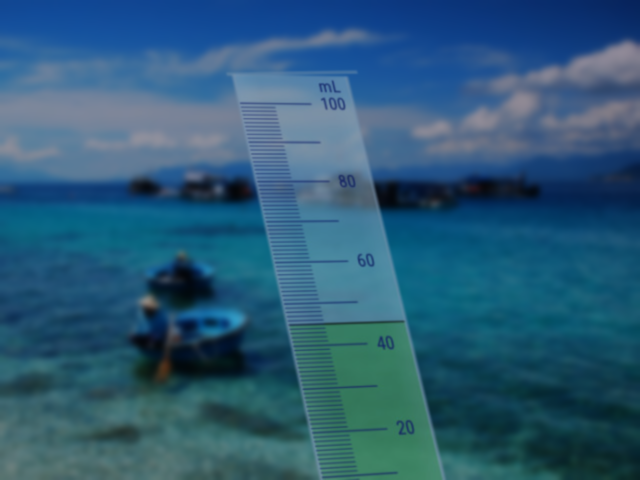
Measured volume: 45 mL
